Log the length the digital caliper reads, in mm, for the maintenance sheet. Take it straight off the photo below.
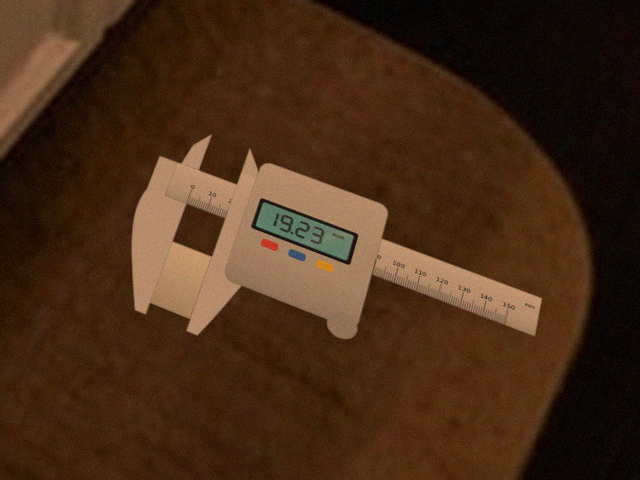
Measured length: 19.23 mm
